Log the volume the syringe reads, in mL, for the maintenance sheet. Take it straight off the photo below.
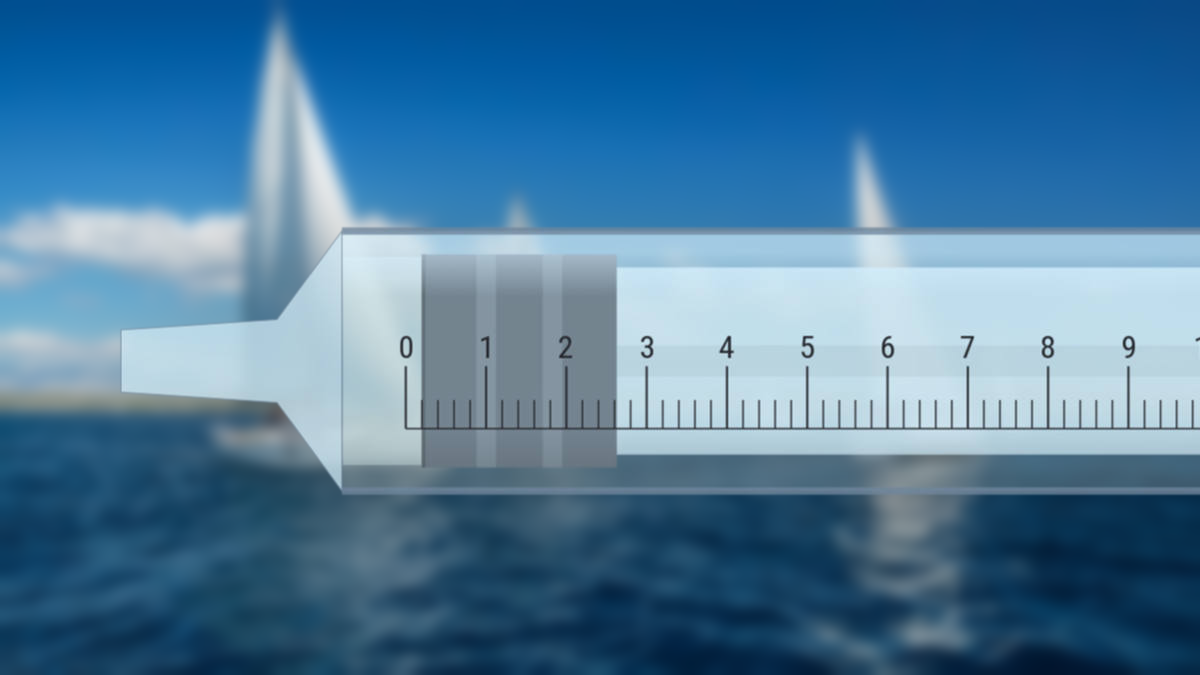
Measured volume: 0.2 mL
